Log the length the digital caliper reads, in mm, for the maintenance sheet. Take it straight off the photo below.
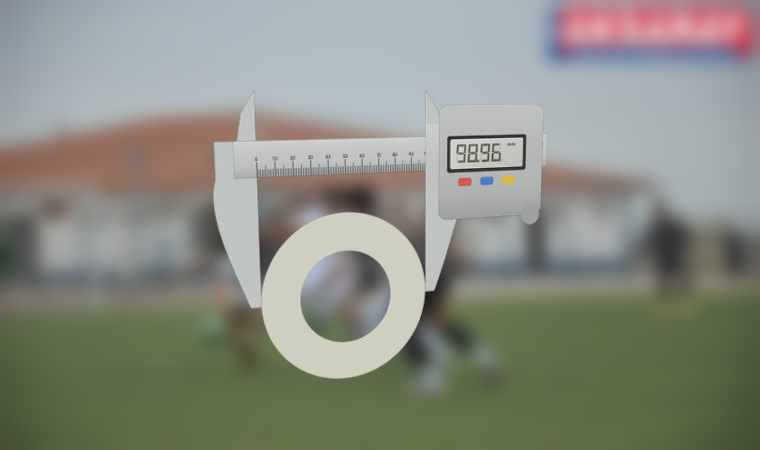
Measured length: 98.96 mm
